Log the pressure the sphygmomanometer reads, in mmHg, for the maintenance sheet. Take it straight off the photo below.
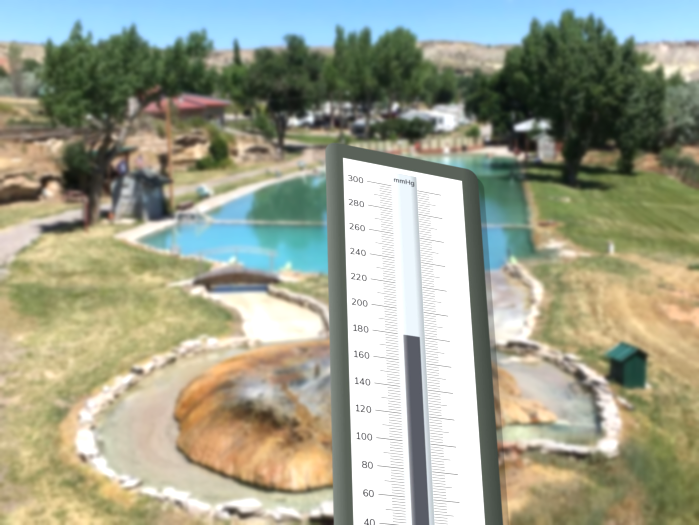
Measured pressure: 180 mmHg
